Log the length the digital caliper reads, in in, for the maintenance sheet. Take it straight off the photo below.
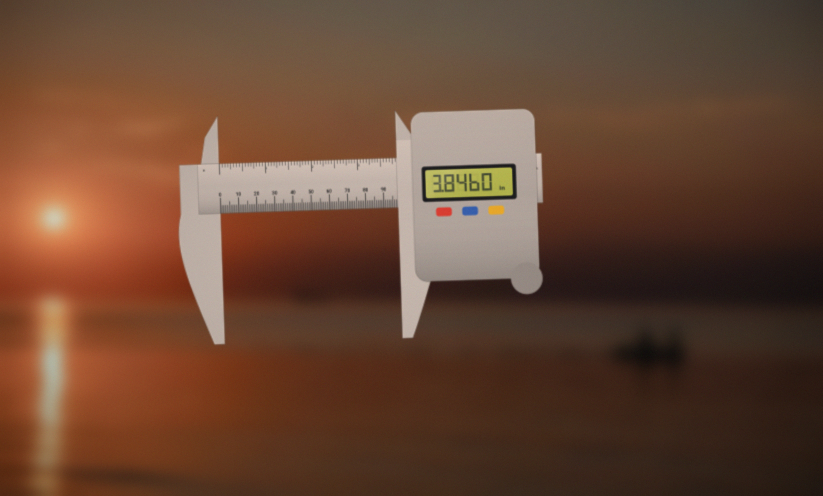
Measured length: 3.8460 in
